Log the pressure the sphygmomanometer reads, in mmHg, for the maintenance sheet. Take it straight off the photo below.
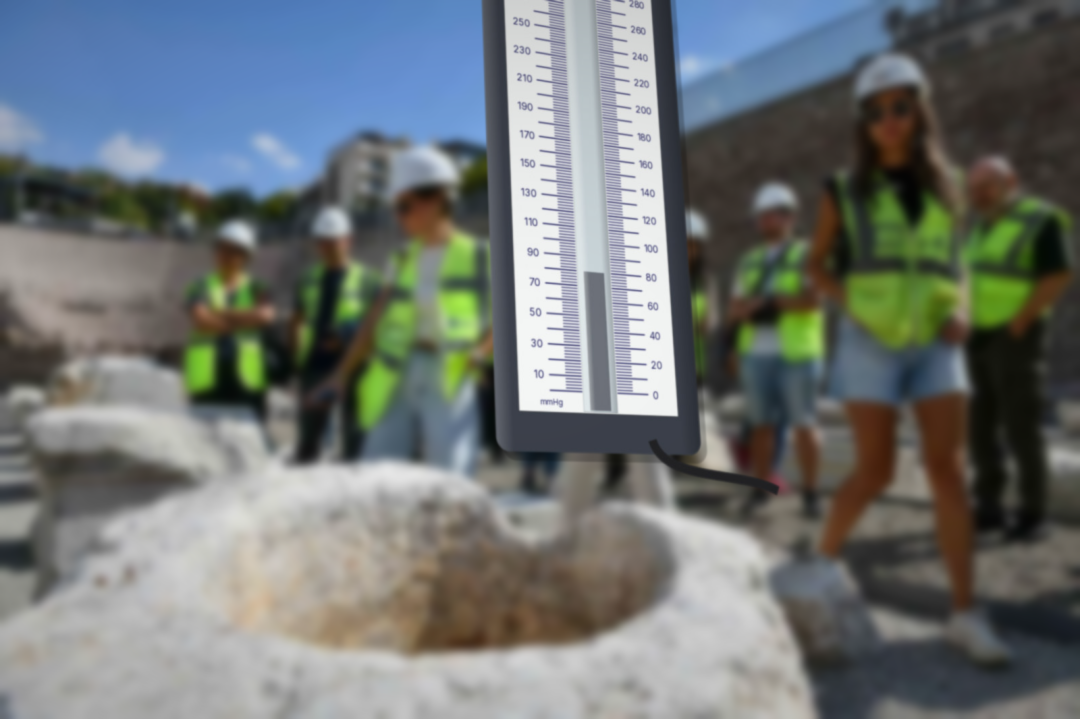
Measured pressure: 80 mmHg
